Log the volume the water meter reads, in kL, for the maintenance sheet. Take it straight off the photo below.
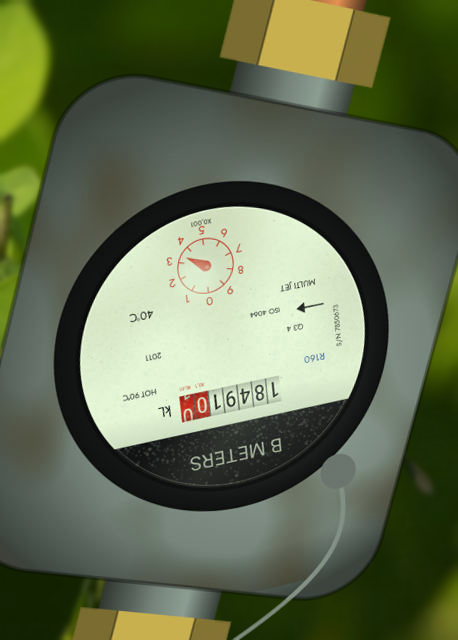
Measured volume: 18491.003 kL
